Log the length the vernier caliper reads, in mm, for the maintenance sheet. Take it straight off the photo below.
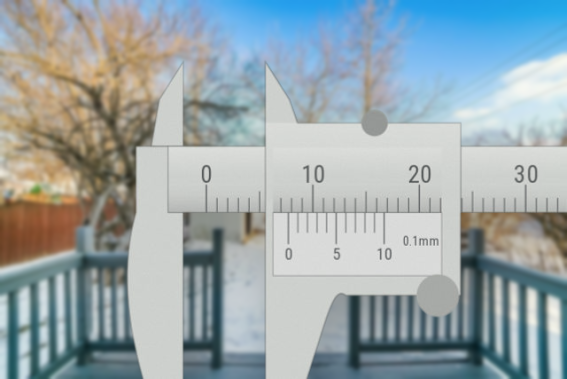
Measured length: 7.7 mm
